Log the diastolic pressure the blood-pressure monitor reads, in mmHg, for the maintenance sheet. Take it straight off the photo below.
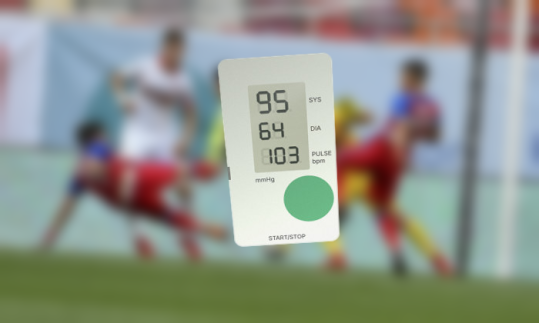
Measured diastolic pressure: 64 mmHg
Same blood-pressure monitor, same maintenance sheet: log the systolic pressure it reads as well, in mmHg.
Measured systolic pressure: 95 mmHg
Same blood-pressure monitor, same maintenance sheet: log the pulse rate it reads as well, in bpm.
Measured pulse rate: 103 bpm
